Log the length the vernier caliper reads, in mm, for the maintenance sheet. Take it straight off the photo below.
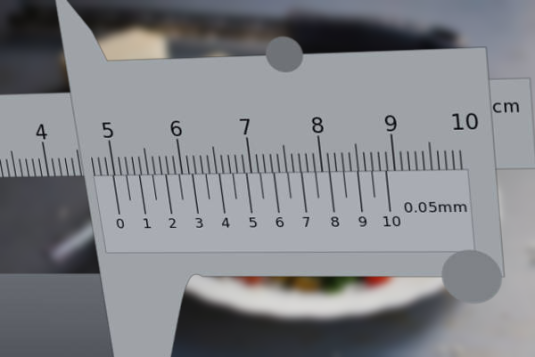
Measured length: 49.8 mm
